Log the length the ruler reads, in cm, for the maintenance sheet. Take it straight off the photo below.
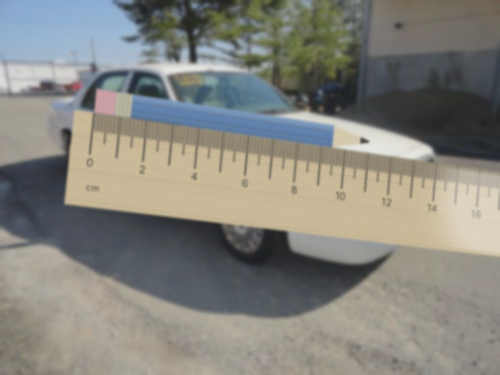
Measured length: 11 cm
